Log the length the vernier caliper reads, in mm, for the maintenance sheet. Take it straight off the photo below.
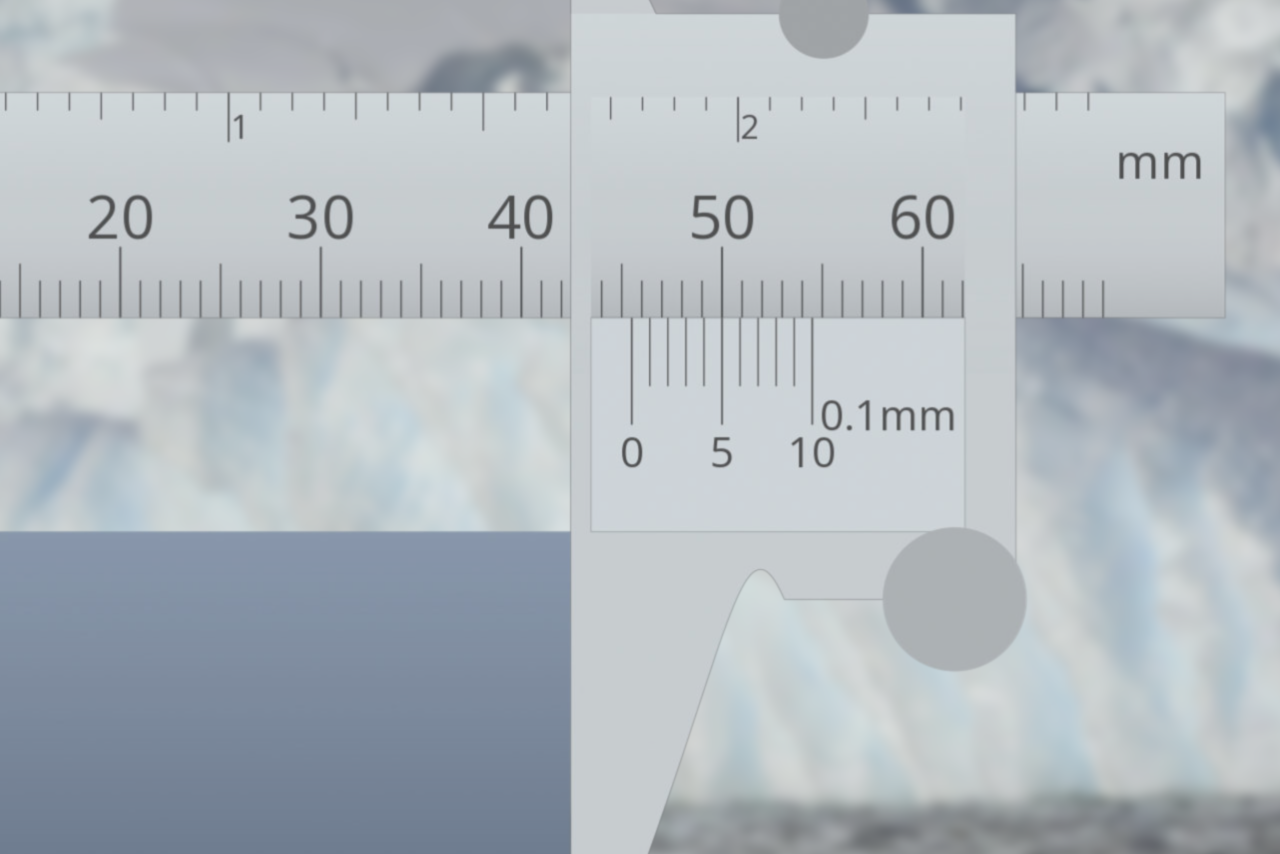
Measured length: 45.5 mm
